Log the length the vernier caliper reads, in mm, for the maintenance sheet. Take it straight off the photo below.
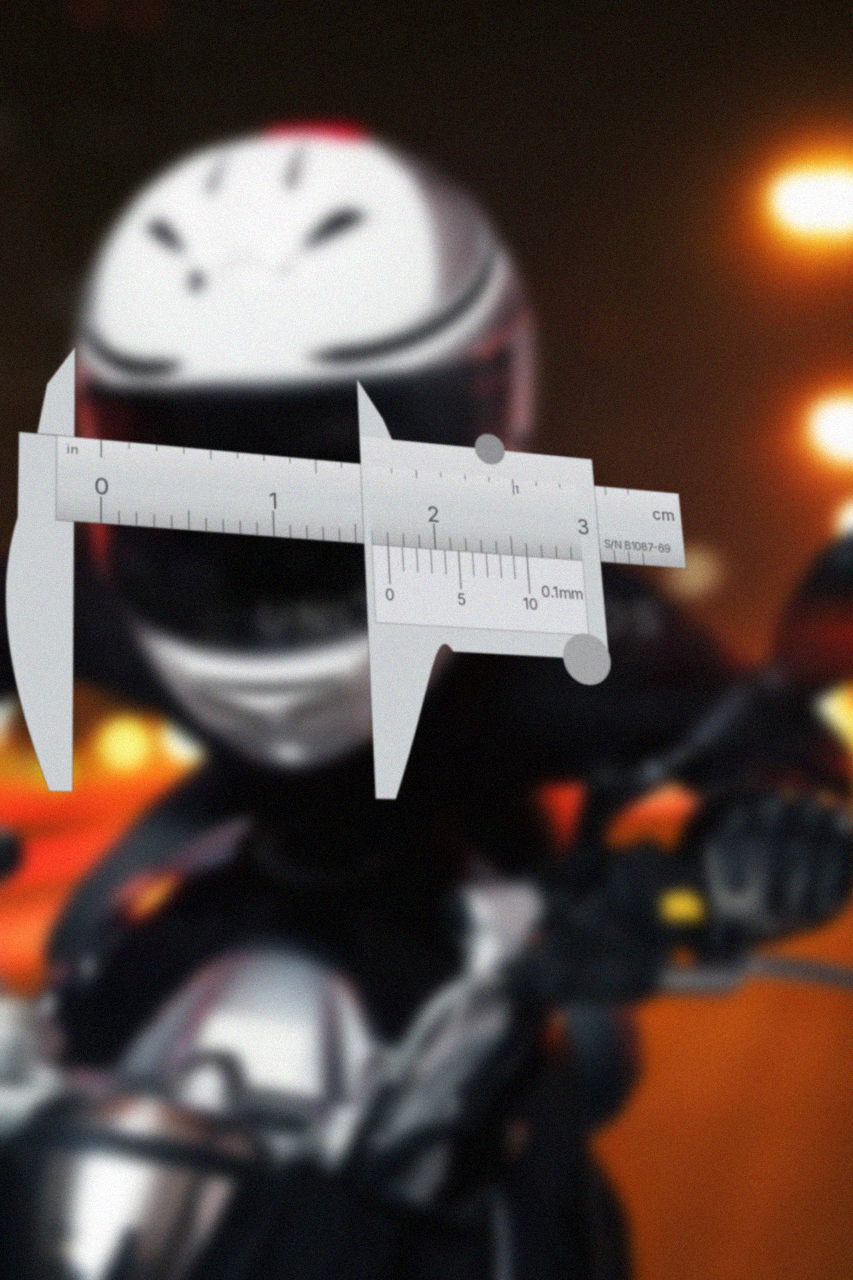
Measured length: 17.0 mm
